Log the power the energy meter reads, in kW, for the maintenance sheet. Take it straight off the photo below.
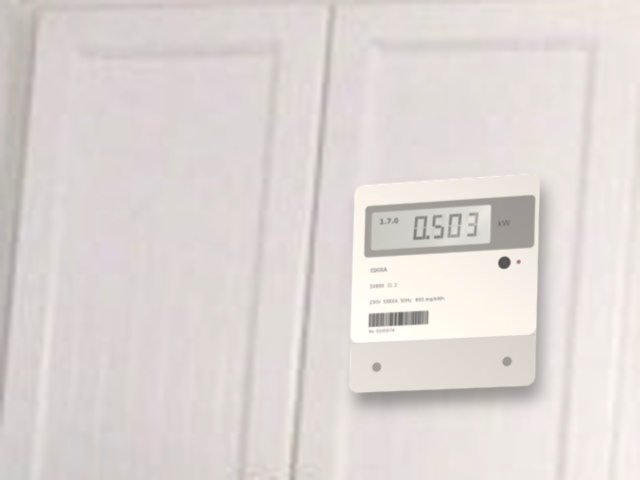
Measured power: 0.503 kW
